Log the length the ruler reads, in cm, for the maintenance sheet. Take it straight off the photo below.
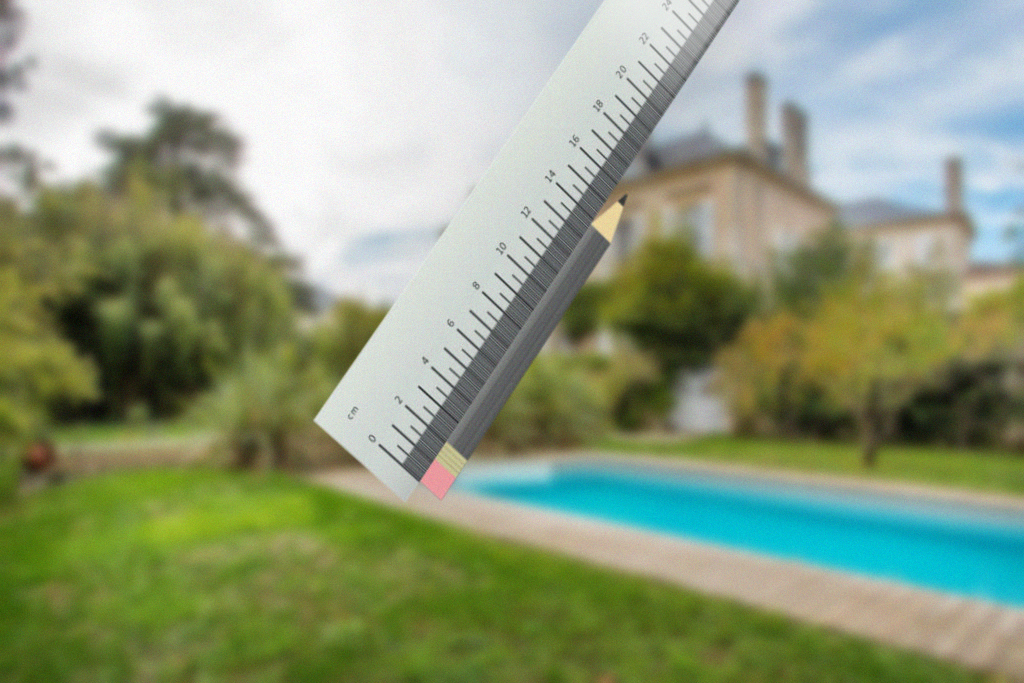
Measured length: 16 cm
